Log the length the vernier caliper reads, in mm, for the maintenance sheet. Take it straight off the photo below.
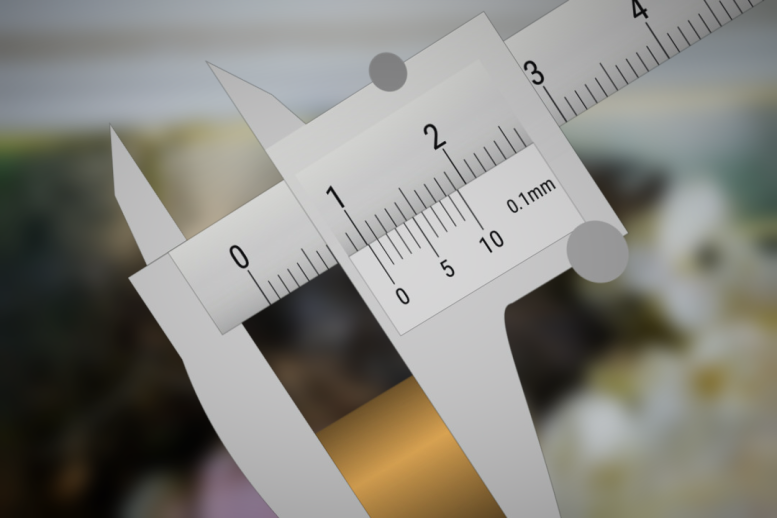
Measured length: 10.1 mm
